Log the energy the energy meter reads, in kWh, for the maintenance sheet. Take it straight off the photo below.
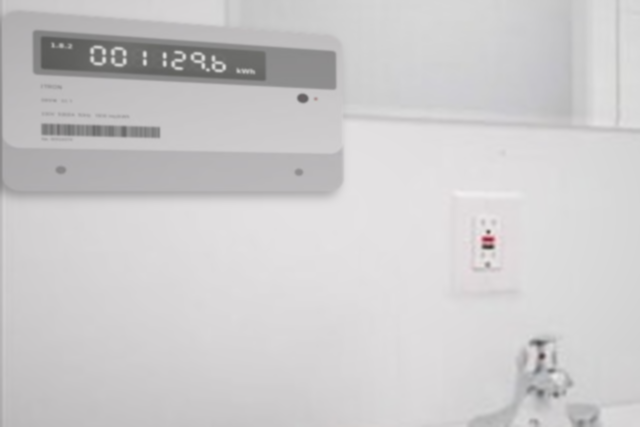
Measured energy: 1129.6 kWh
